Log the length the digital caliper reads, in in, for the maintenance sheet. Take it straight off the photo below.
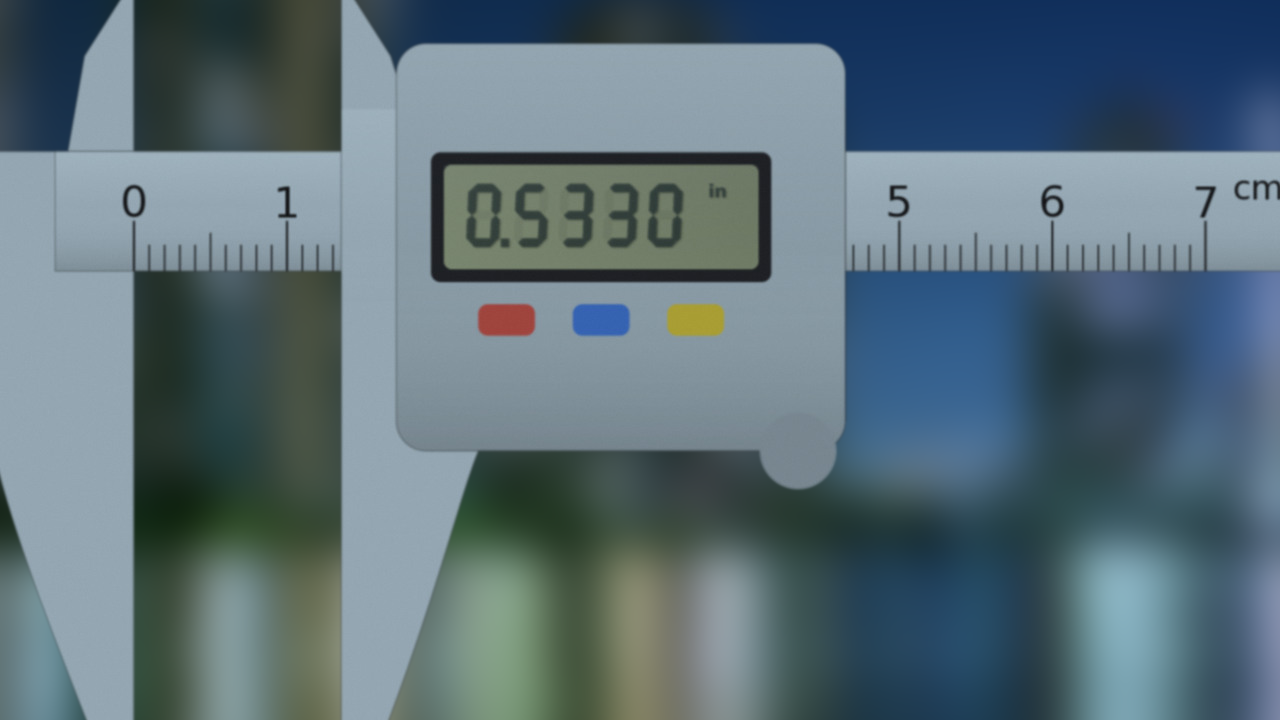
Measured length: 0.5330 in
